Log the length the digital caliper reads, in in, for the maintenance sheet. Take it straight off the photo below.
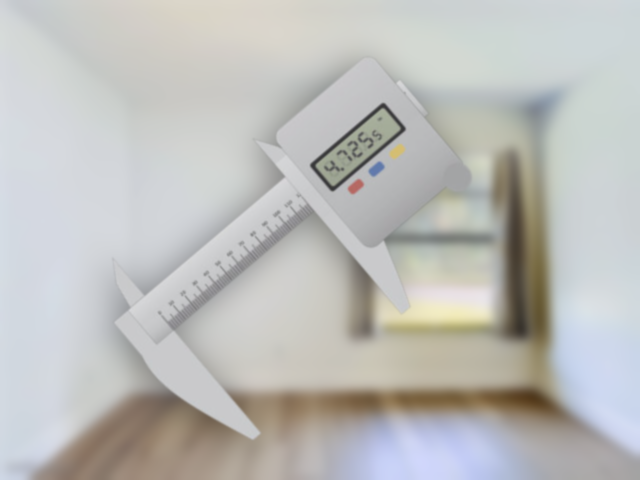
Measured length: 4.7255 in
